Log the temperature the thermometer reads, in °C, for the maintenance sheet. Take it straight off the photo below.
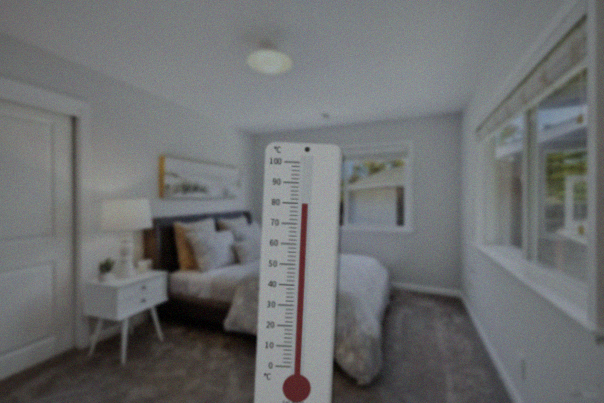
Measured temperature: 80 °C
